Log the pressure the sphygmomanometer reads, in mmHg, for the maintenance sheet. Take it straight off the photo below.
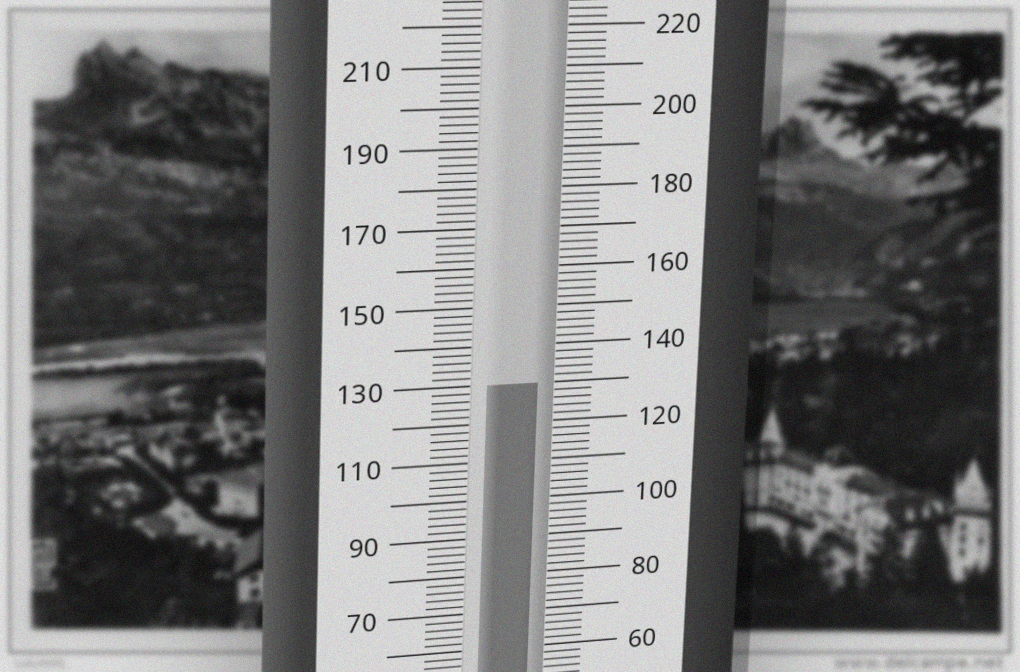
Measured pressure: 130 mmHg
